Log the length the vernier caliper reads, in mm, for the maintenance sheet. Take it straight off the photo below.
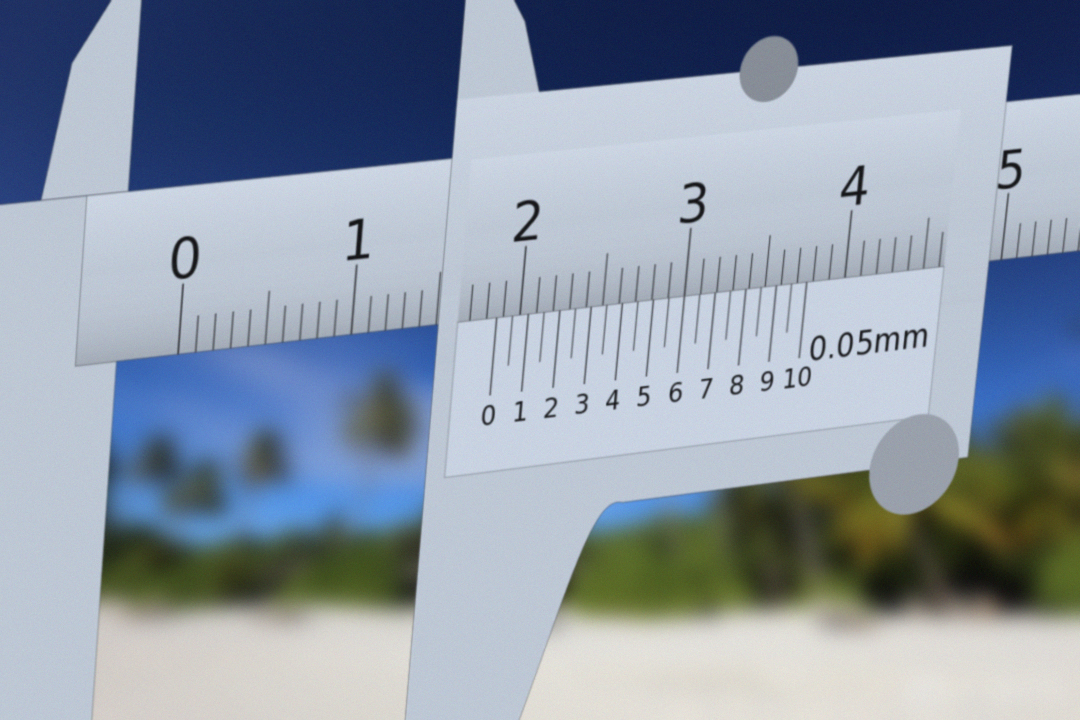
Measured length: 18.6 mm
